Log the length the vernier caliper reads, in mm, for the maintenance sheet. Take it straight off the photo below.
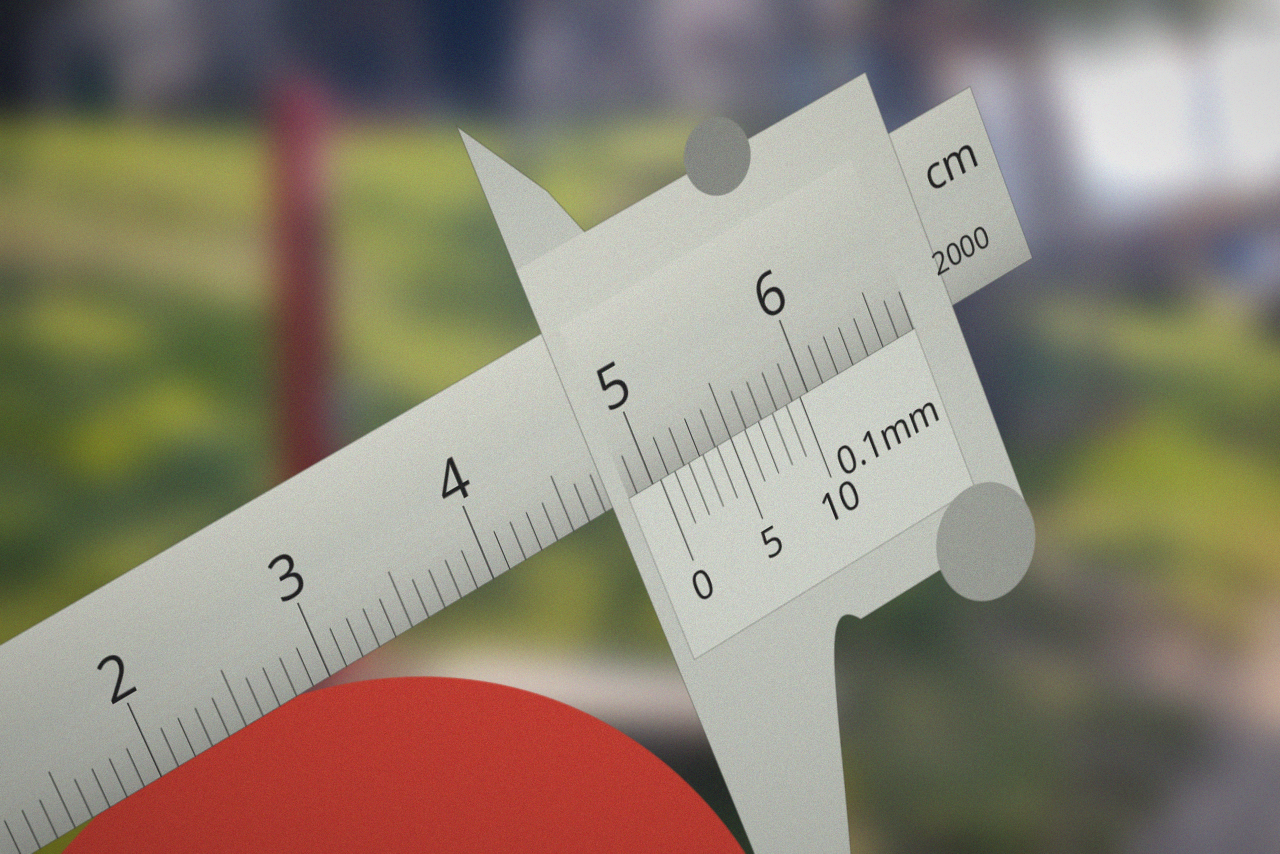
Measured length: 50.5 mm
